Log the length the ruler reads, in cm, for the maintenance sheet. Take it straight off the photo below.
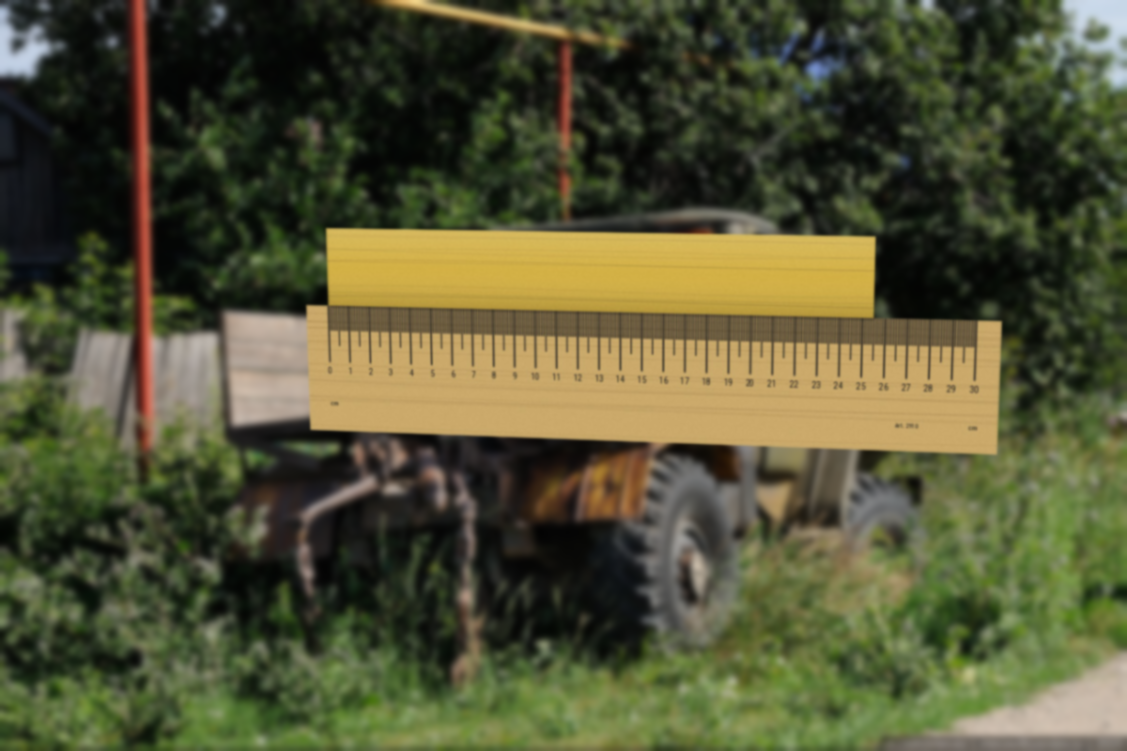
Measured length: 25.5 cm
